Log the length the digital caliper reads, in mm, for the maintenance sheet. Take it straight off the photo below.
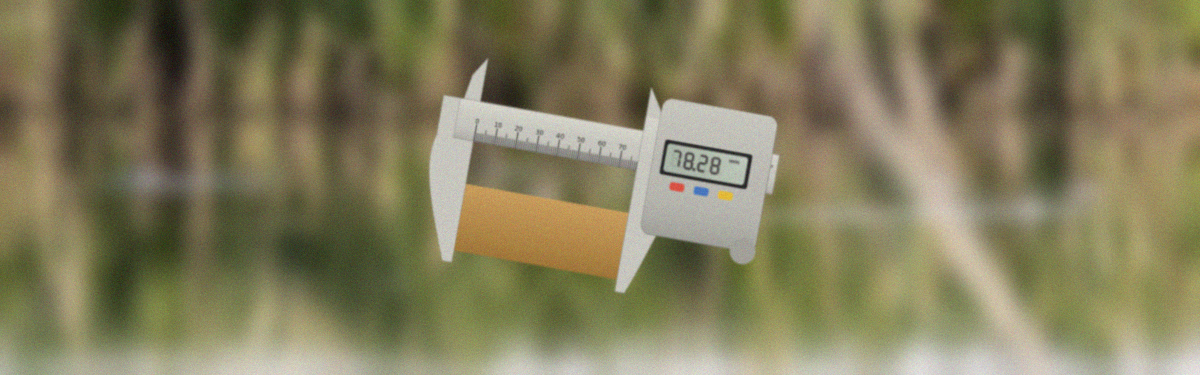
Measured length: 78.28 mm
